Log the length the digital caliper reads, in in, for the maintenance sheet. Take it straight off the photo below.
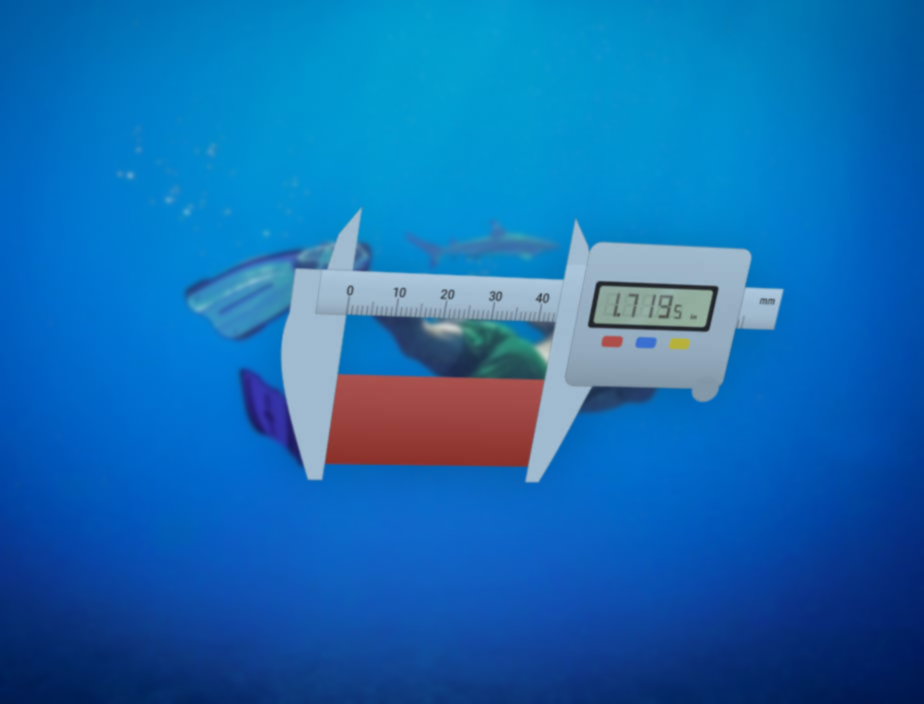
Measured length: 1.7195 in
